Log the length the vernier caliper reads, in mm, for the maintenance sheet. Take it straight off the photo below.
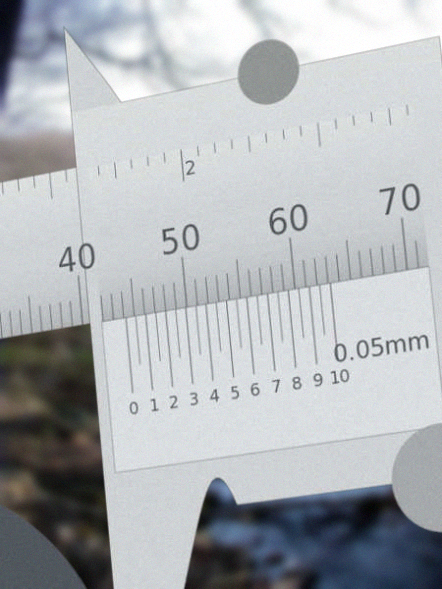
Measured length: 44.2 mm
